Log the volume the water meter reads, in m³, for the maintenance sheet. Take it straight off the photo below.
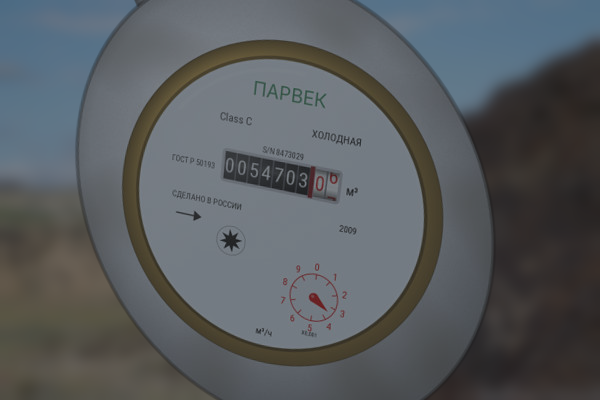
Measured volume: 54703.063 m³
